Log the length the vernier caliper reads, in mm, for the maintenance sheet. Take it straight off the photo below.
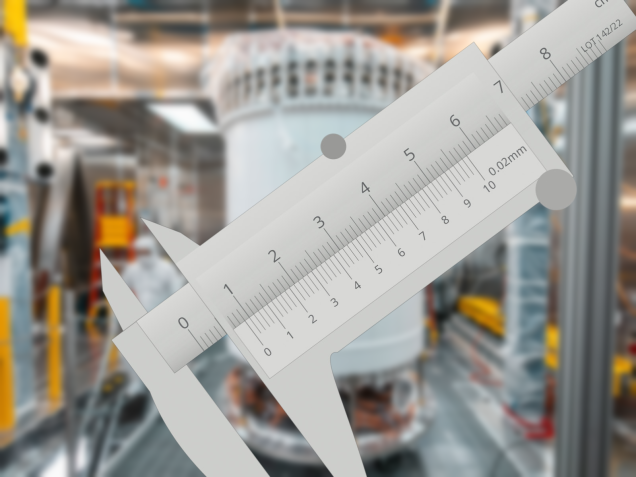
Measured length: 9.0 mm
